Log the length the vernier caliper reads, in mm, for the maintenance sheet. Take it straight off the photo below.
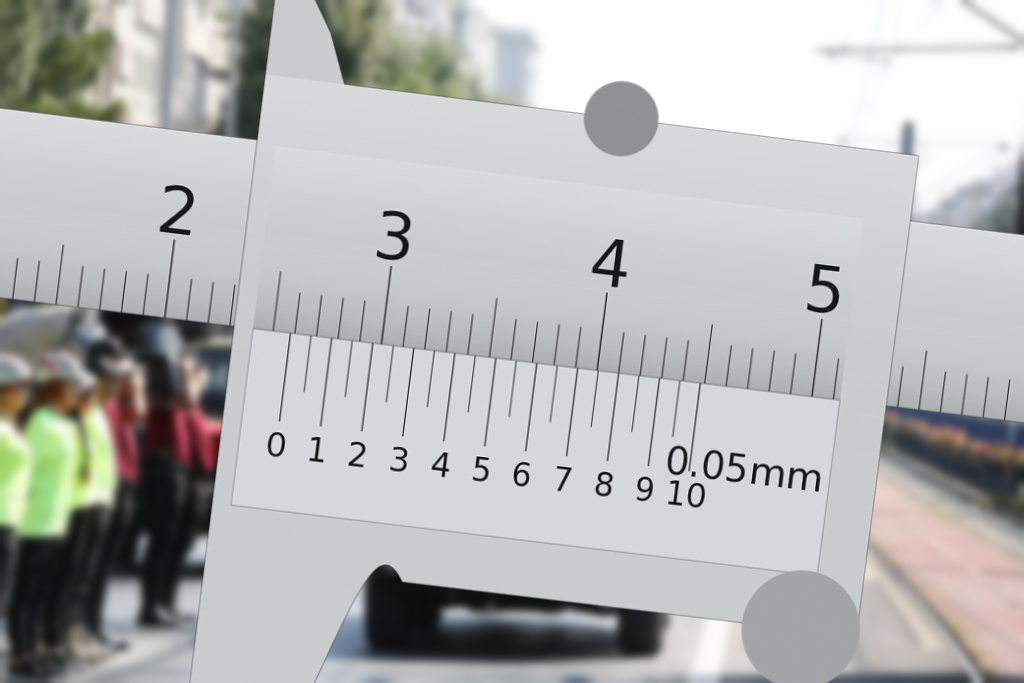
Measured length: 25.8 mm
